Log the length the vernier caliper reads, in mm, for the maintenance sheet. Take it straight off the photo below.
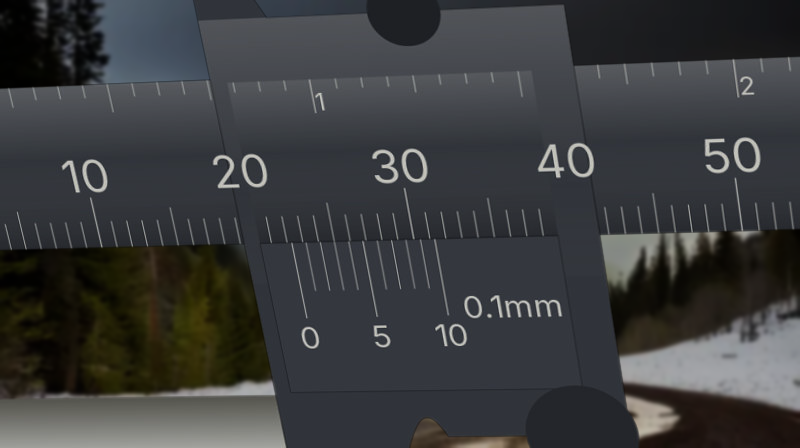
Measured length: 22.3 mm
